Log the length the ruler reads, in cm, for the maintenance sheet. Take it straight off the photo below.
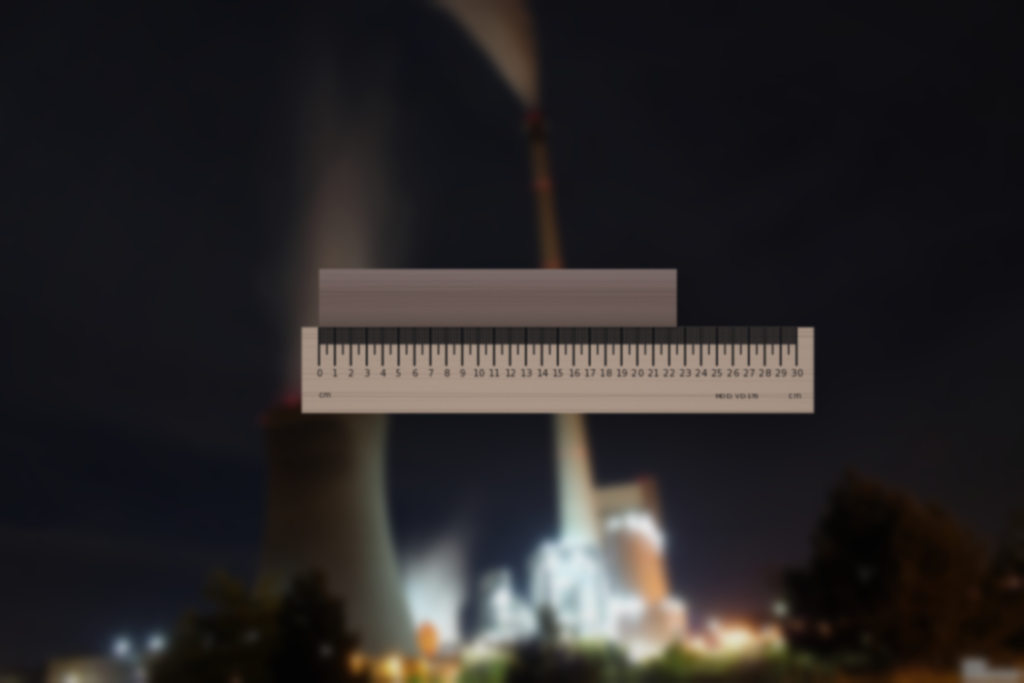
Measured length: 22.5 cm
